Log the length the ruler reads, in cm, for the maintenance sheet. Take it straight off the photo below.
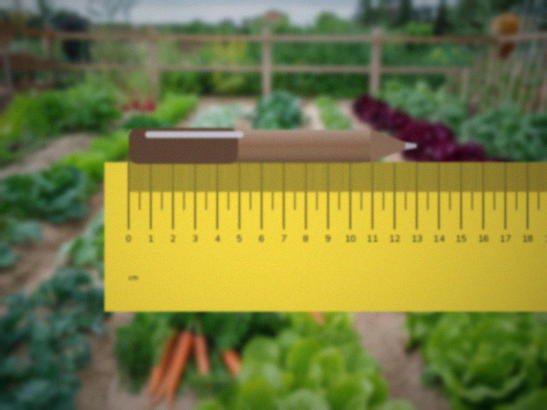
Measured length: 13 cm
